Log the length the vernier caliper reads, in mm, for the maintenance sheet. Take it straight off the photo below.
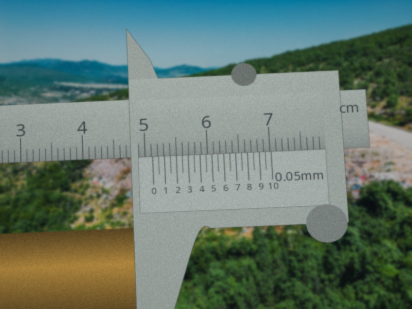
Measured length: 51.2 mm
